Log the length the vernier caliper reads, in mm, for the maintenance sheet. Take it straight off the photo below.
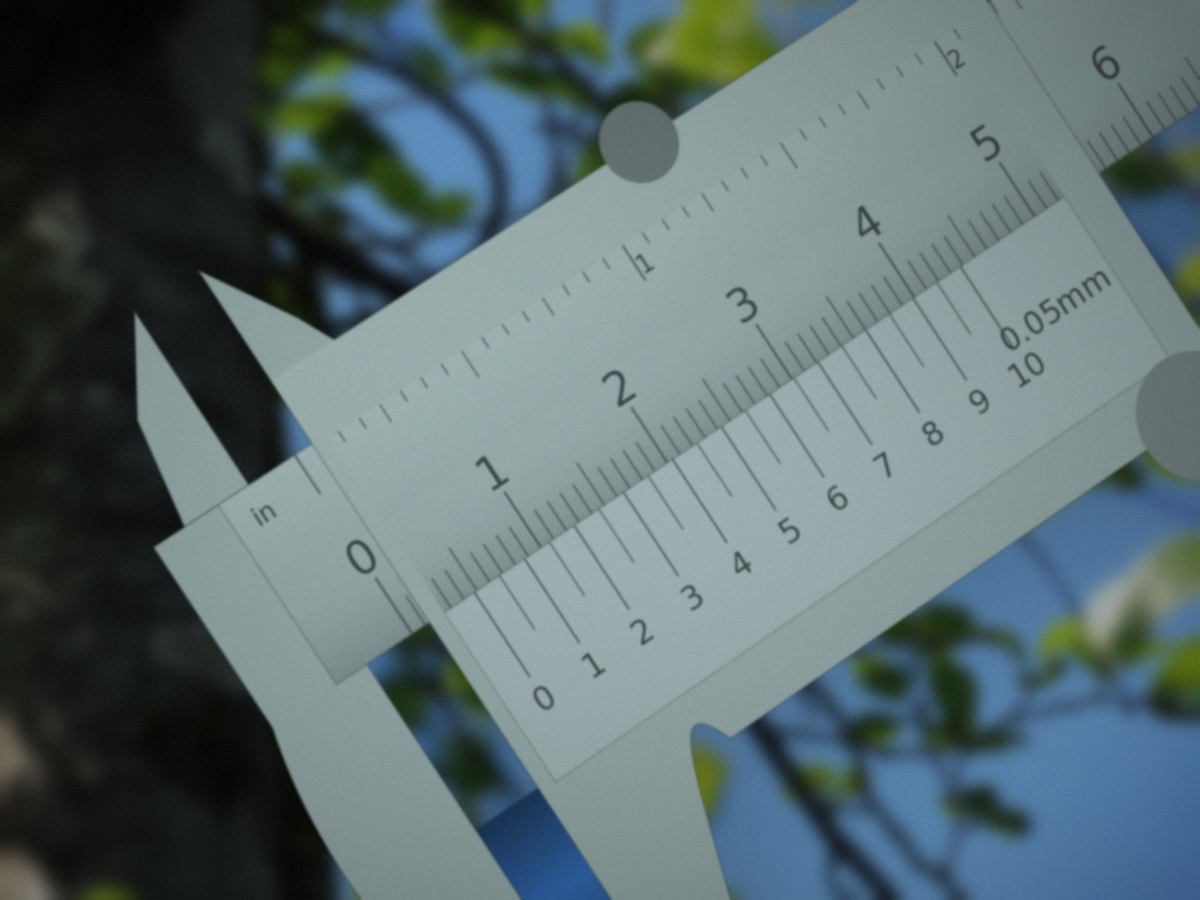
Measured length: 4.8 mm
